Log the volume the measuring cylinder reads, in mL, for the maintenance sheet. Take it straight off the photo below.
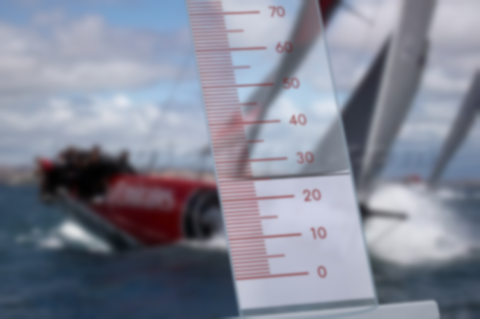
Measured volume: 25 mL
